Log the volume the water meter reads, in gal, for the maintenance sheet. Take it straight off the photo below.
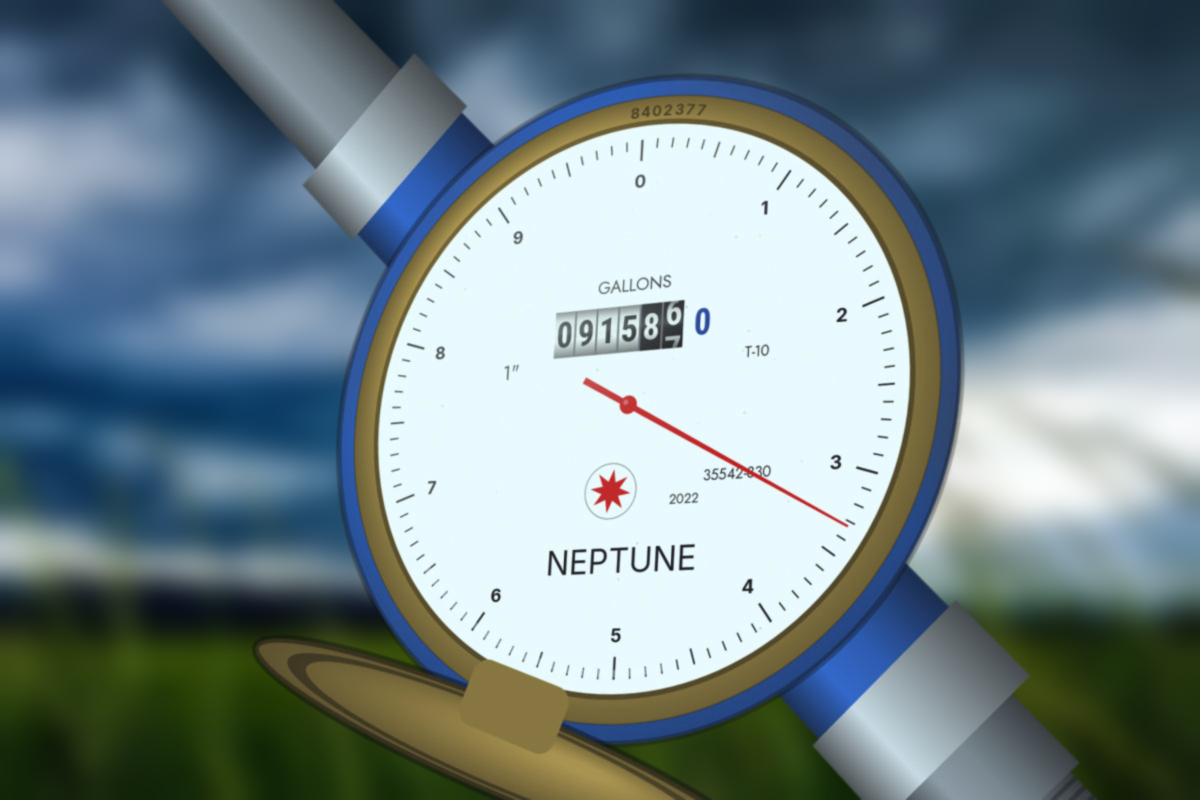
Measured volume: 915863.3 gal
